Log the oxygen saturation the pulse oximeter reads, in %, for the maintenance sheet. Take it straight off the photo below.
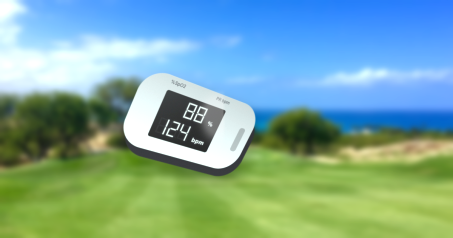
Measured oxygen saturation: 88 %
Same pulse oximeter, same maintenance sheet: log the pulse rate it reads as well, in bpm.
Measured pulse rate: 124 bpm
